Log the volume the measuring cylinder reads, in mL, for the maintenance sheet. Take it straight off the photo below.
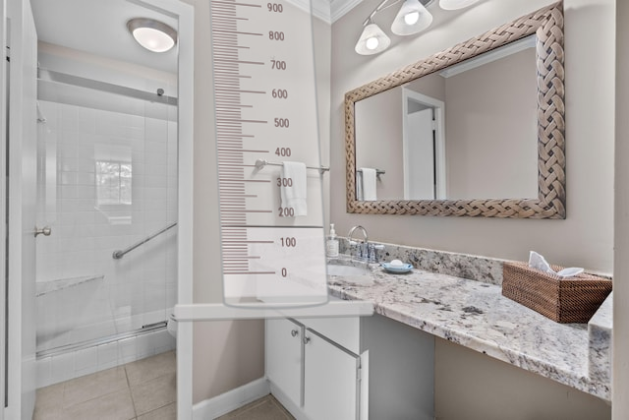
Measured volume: 150 mL
